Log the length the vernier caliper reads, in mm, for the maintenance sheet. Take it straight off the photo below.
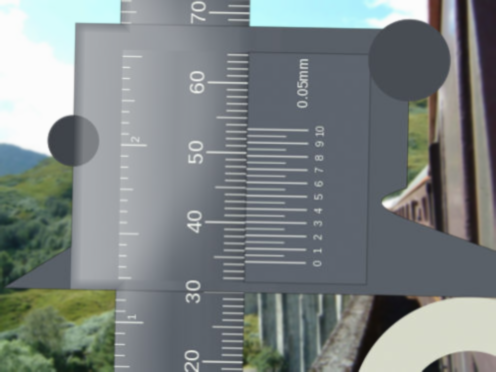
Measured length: 34.4 mm
